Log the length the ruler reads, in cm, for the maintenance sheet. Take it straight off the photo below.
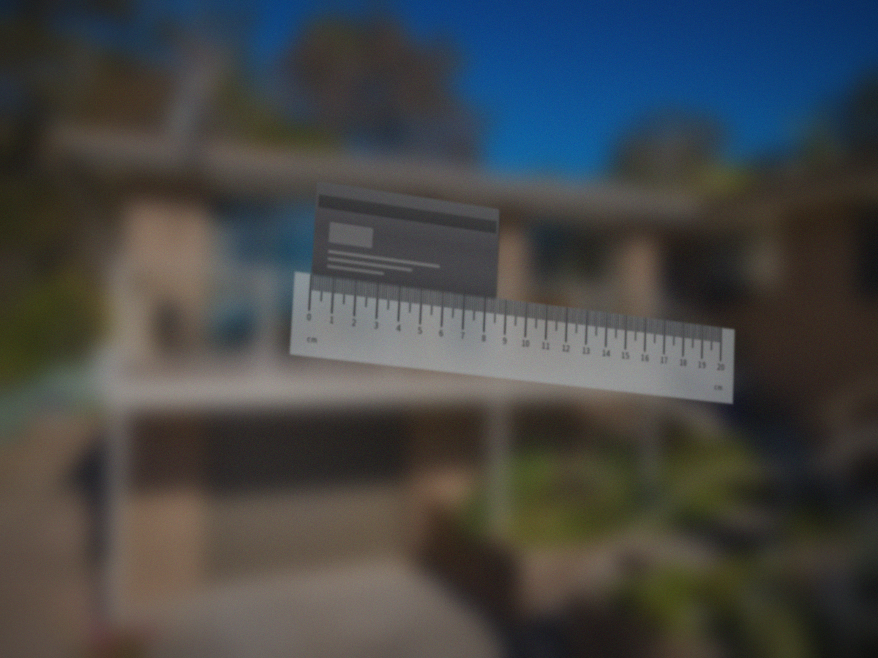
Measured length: 8.5 cm
